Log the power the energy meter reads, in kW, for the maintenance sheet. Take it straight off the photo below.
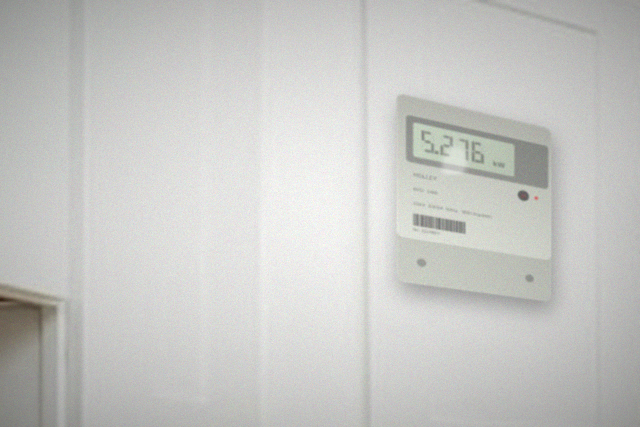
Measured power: 5.276 kW
